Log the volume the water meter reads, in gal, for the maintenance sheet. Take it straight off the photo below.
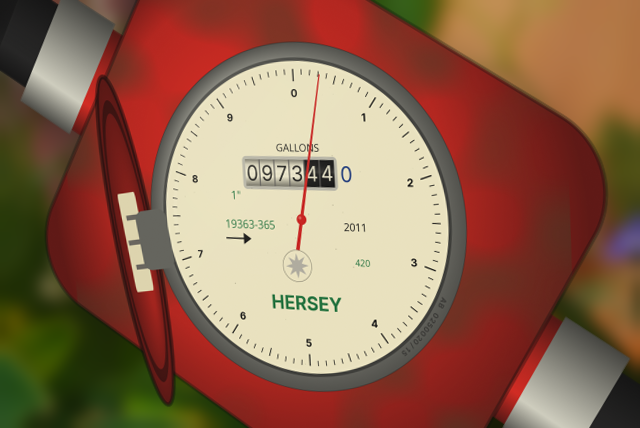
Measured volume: 973440.3 gal
